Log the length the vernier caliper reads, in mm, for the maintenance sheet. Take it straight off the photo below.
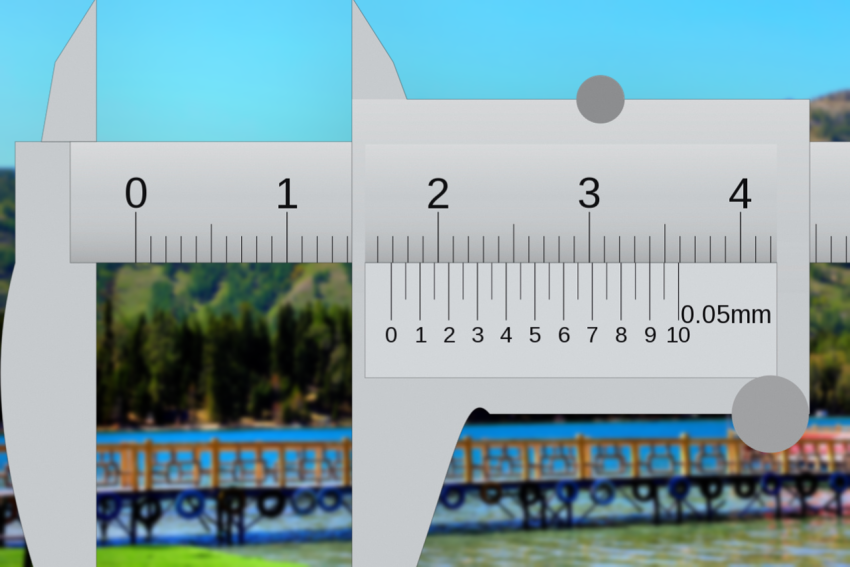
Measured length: 16.9 mm
